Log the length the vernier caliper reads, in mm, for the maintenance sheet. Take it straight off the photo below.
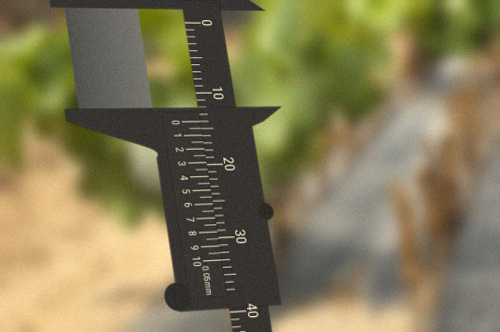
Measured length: 14.0 mm
